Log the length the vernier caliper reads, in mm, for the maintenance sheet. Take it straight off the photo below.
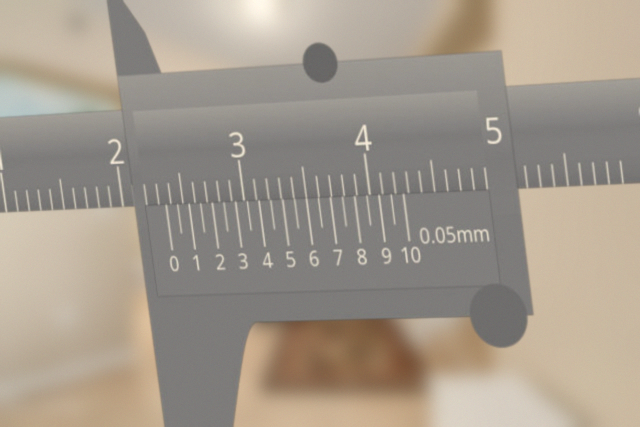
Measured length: 23.6 mm
